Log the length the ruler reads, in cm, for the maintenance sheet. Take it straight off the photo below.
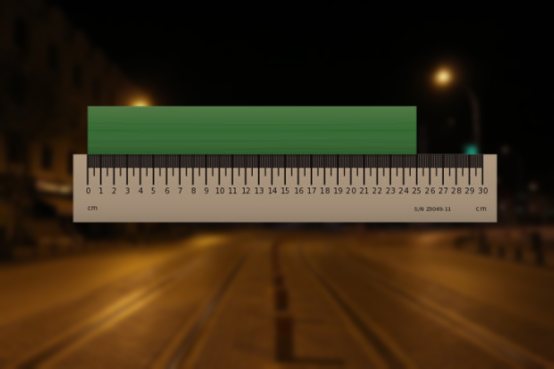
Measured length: 25 cm
